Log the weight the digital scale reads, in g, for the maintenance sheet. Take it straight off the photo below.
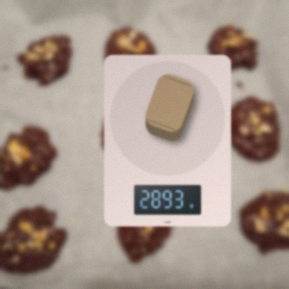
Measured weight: 2893 g
